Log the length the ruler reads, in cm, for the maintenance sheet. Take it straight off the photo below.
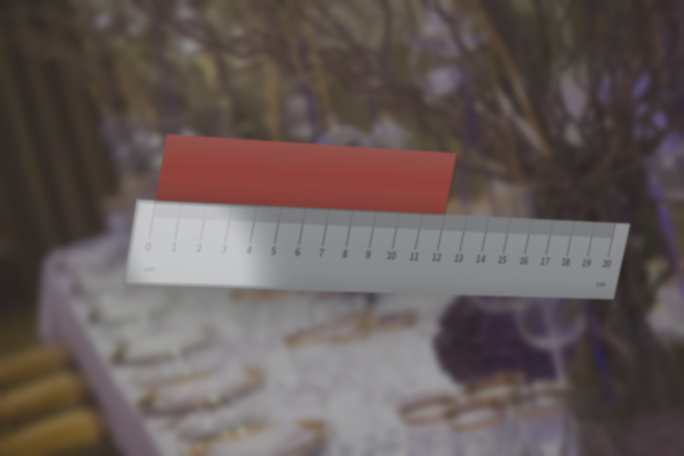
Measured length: 12 cm
